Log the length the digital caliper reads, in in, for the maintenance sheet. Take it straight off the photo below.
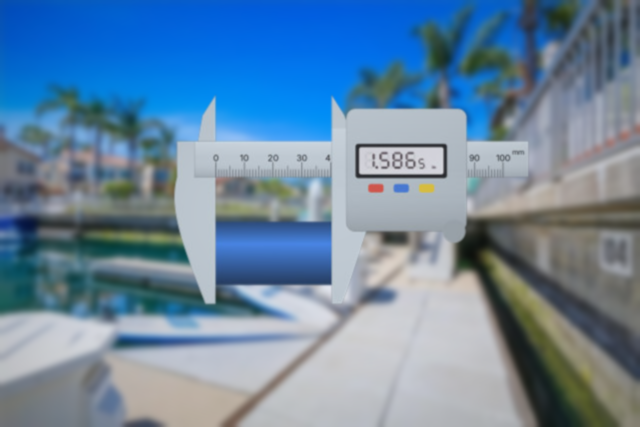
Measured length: 1.5865 in
